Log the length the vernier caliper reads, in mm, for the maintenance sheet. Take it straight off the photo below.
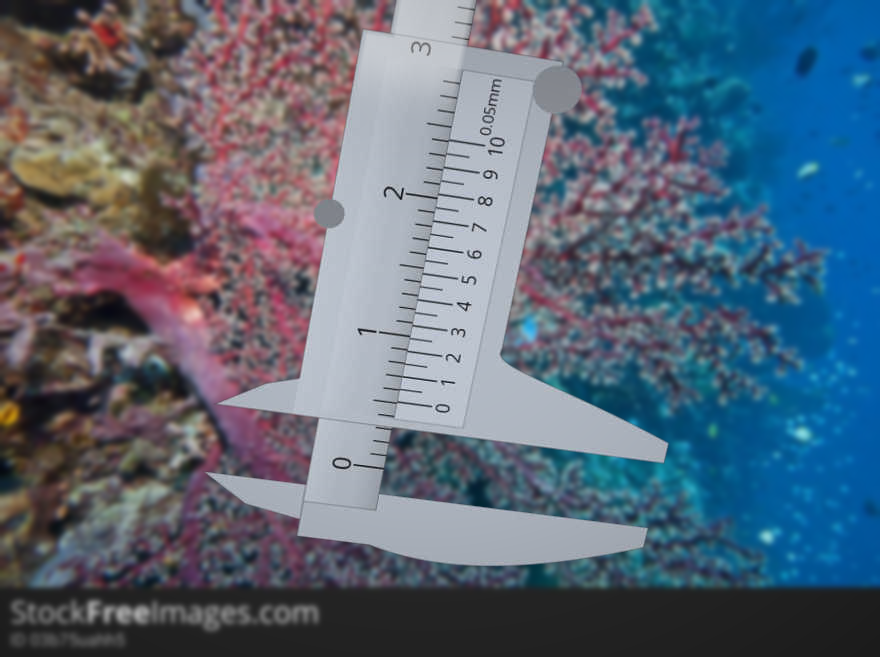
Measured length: 5.1 mm
